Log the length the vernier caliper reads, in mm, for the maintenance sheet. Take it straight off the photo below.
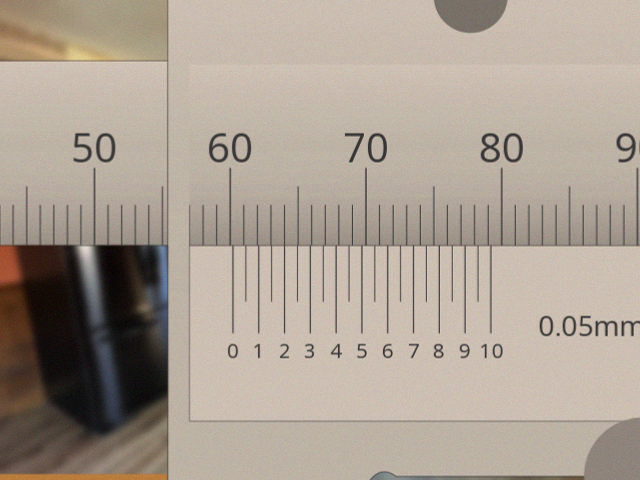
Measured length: 60.2 mm
